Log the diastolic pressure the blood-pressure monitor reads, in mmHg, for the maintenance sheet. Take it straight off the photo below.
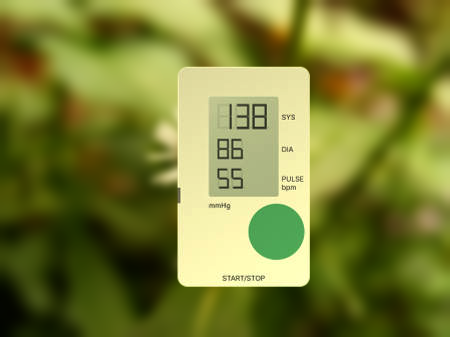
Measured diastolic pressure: 86 mmHg
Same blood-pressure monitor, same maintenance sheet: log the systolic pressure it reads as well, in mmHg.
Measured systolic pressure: 138 mmHg
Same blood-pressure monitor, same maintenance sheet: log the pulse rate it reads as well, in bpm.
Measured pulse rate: 55 bpm
